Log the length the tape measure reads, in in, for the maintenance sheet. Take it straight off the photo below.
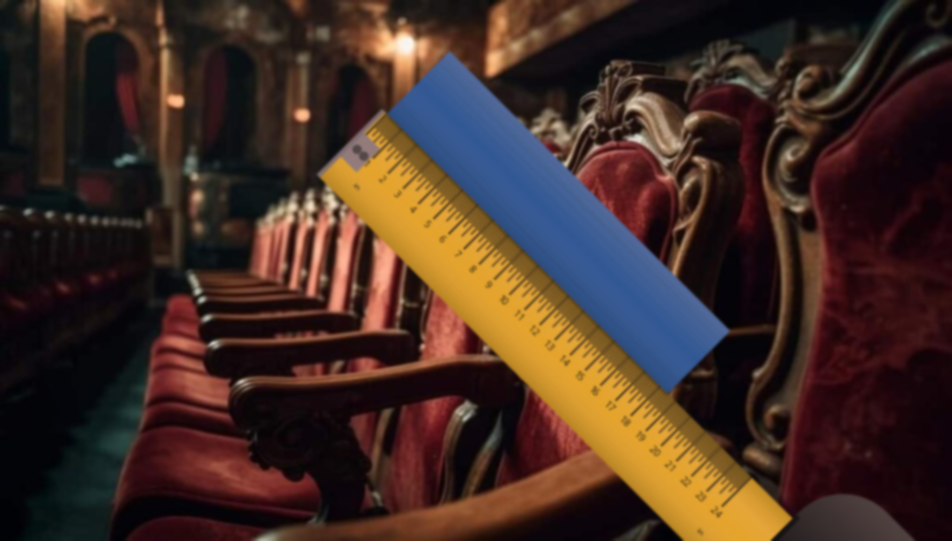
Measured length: 18.5 in
